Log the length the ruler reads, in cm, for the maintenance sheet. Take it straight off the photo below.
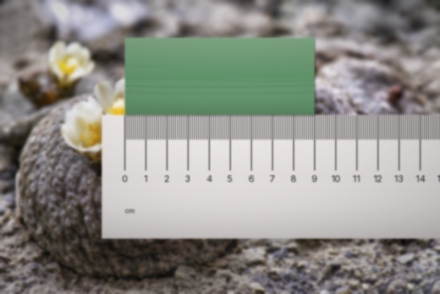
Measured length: 9 cm
